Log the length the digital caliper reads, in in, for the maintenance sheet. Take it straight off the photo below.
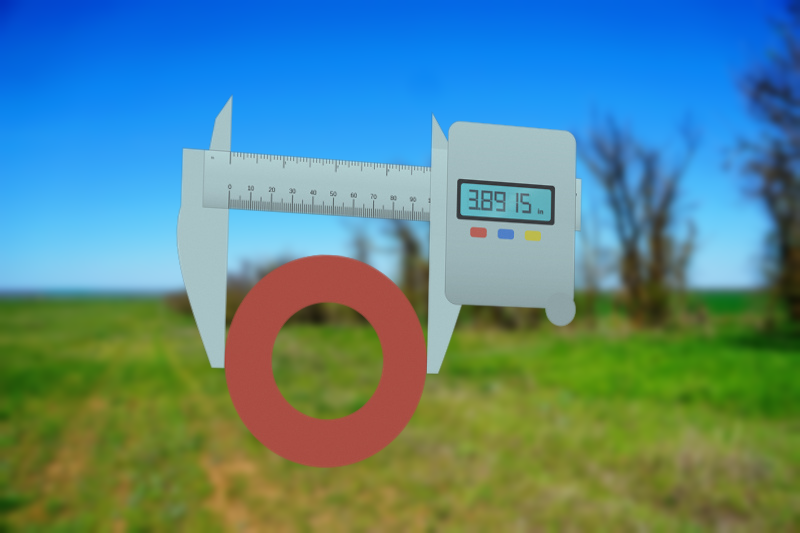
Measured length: 3.8915 in
